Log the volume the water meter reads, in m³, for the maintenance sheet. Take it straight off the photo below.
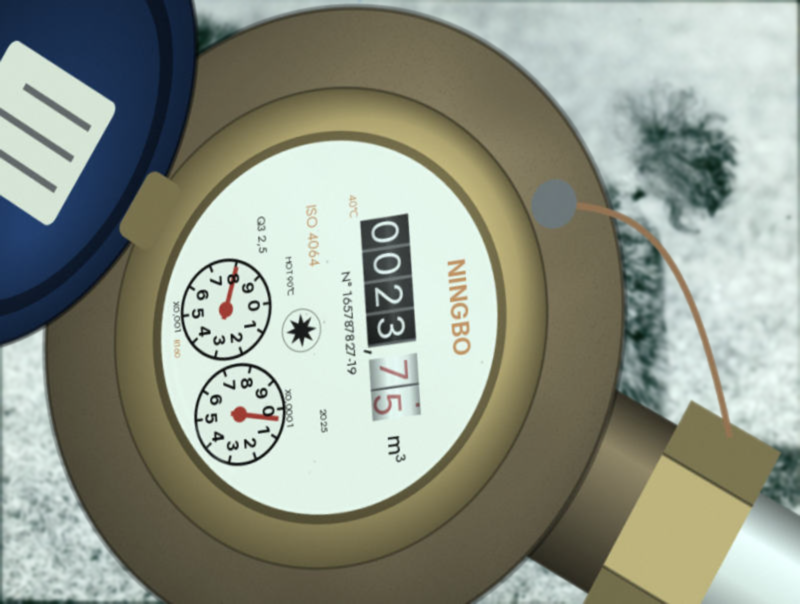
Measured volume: 23.7480 m³
